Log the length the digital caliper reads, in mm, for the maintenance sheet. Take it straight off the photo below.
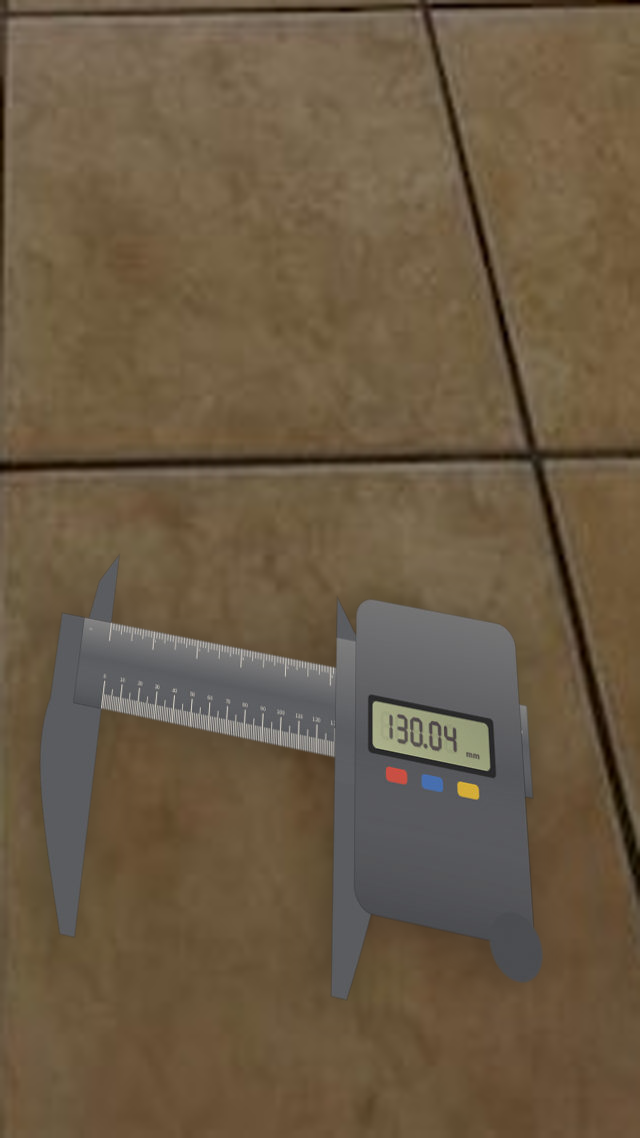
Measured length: 130.04 mm
